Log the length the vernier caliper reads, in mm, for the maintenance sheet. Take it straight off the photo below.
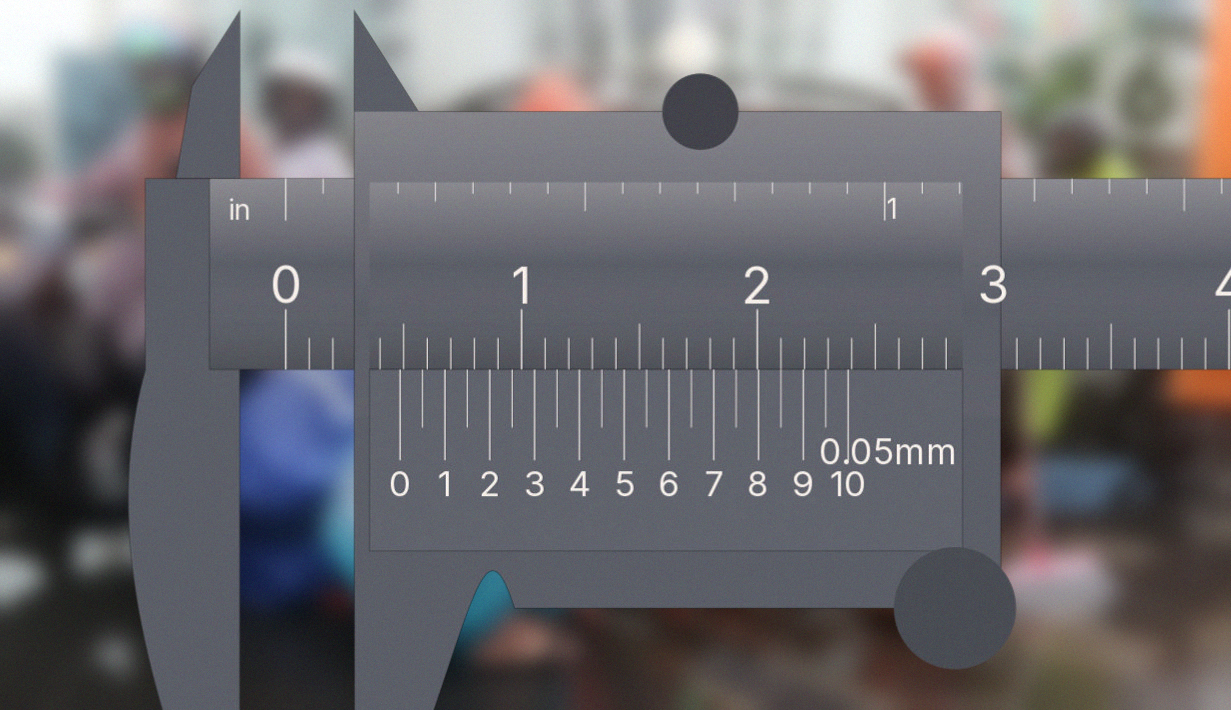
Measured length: 4.85 mm
